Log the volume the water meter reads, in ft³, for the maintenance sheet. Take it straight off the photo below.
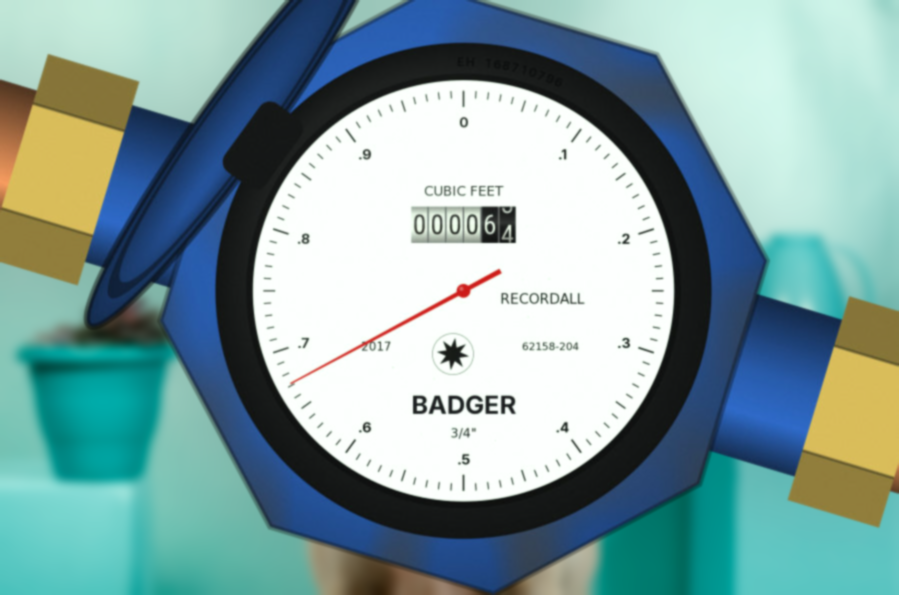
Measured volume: 63.67 ft³
